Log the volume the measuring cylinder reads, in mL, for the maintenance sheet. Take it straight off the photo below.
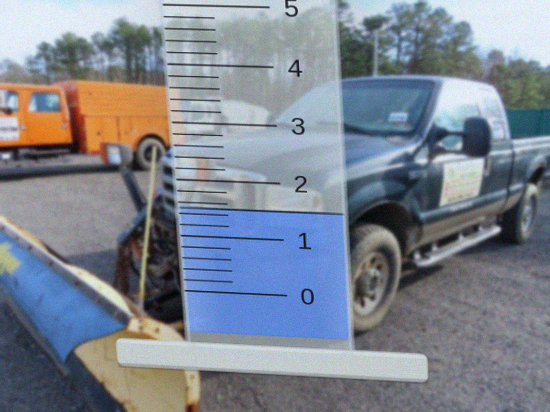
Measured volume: 1.5 mL
